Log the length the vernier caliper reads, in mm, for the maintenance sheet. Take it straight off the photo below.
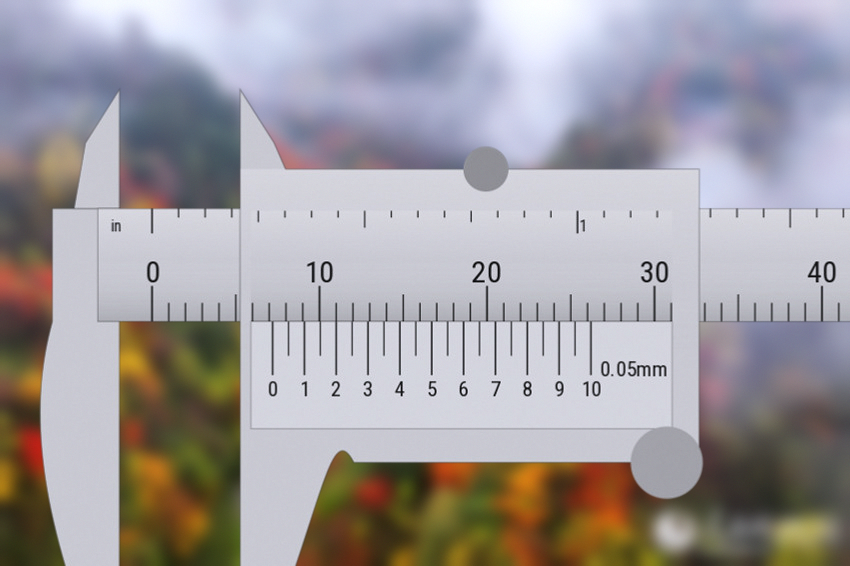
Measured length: 7.2 mm
